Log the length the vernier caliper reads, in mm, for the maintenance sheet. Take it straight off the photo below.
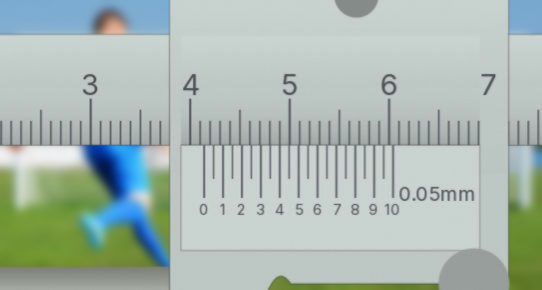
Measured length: 41.4 mm
